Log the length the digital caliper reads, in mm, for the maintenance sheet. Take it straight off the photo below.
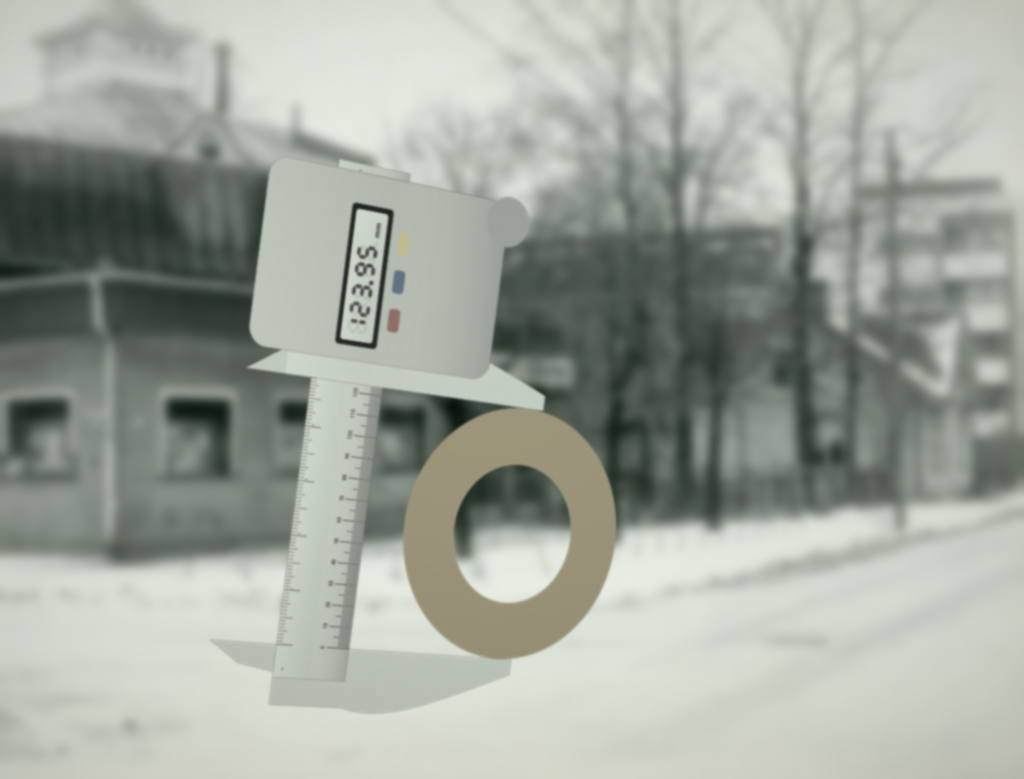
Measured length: 123.95 mm
